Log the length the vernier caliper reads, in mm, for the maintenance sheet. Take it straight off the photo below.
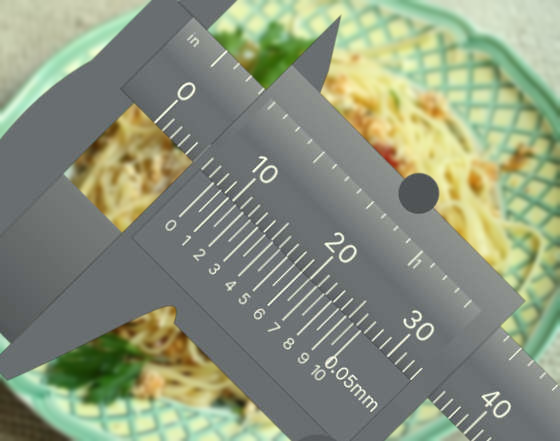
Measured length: 7.6 mm
